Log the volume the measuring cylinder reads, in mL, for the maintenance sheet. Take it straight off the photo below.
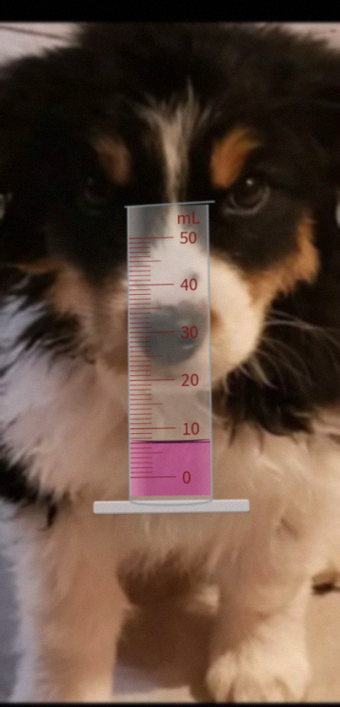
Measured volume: 7 mL
